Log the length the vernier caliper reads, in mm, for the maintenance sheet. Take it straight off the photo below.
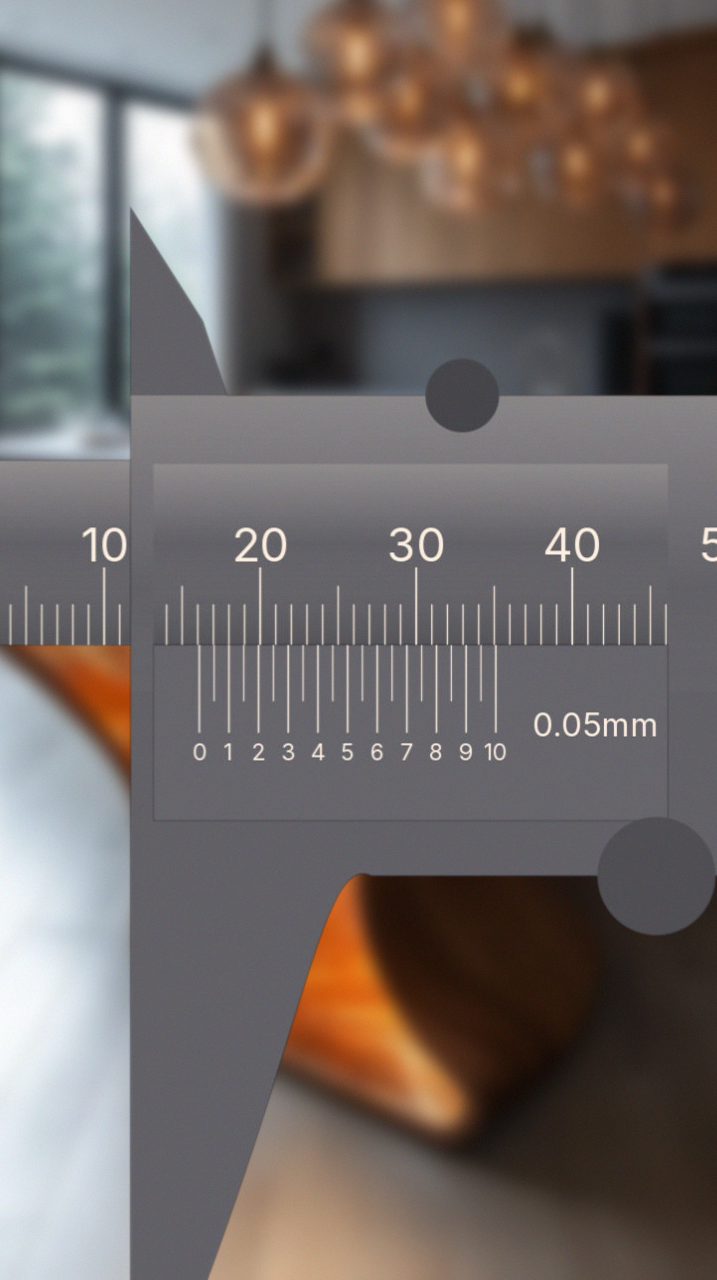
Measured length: 16.1 mm
